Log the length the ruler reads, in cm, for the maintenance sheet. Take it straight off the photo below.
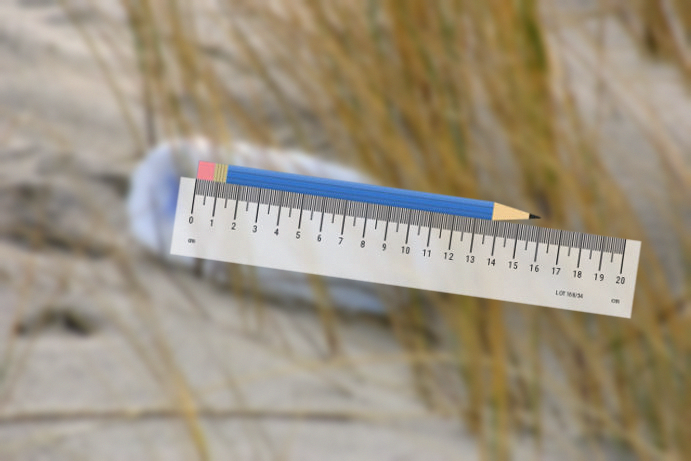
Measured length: 16 cm
